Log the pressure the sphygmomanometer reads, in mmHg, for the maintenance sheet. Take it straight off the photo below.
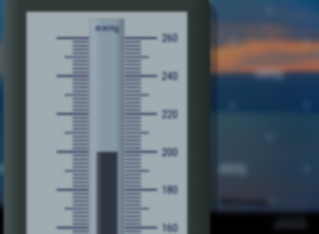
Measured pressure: 200 mmHg
